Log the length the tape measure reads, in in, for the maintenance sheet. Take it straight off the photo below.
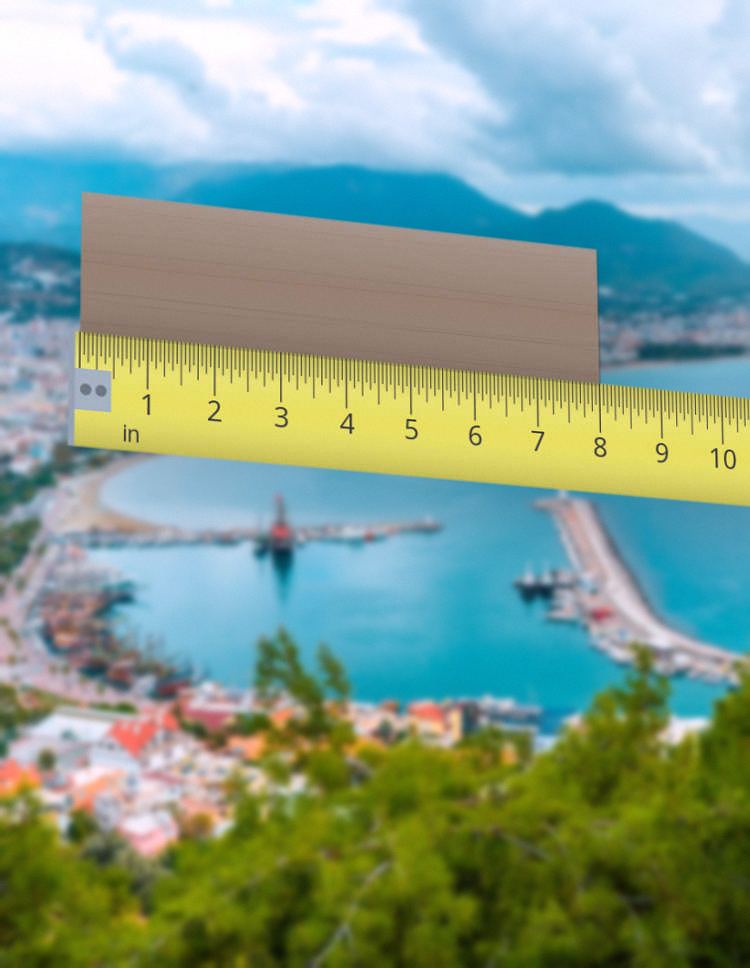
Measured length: 8 in
